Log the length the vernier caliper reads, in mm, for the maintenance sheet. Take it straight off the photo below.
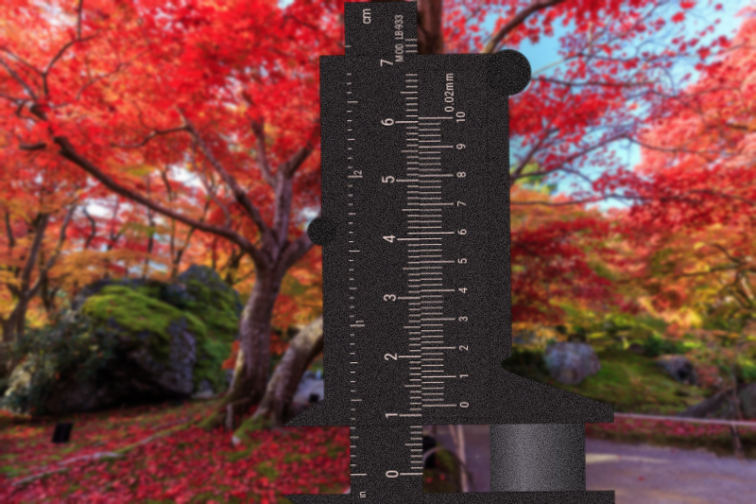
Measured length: 11.6 mm
